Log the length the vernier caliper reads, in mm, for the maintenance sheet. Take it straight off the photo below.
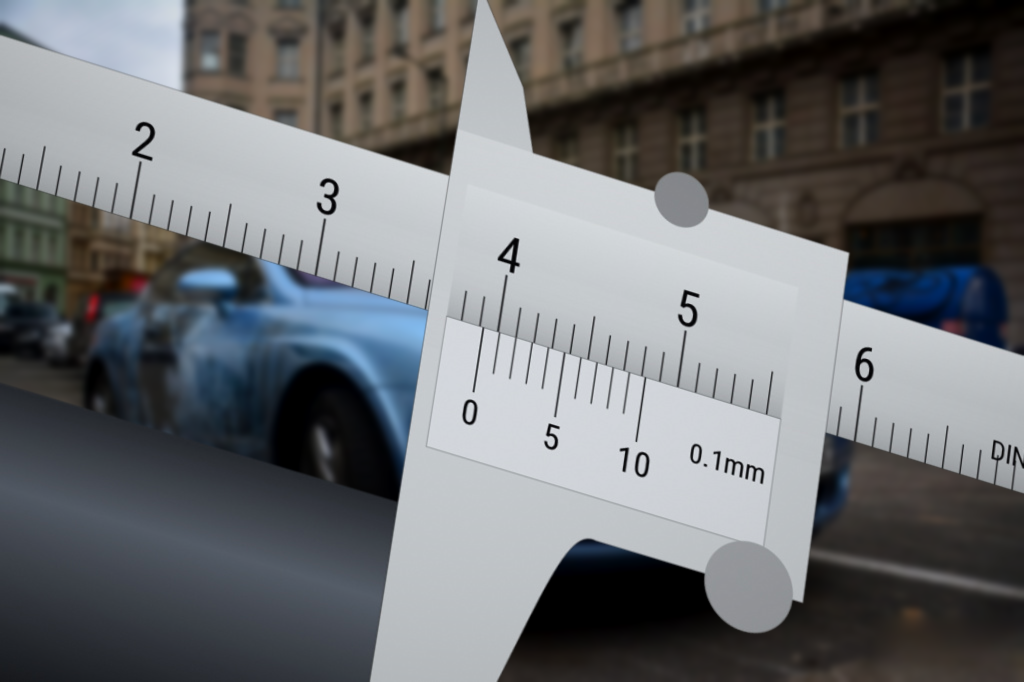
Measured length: 39.2 mm
